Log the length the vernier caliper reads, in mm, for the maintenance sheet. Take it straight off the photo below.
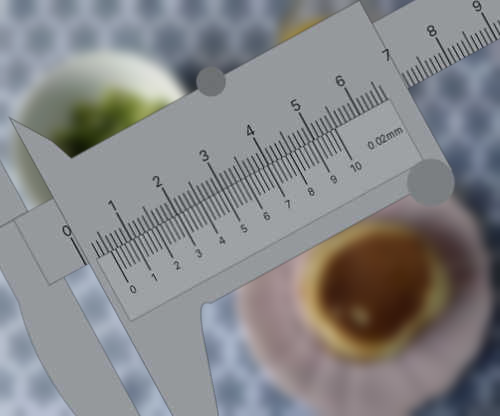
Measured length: 5.5 mm
